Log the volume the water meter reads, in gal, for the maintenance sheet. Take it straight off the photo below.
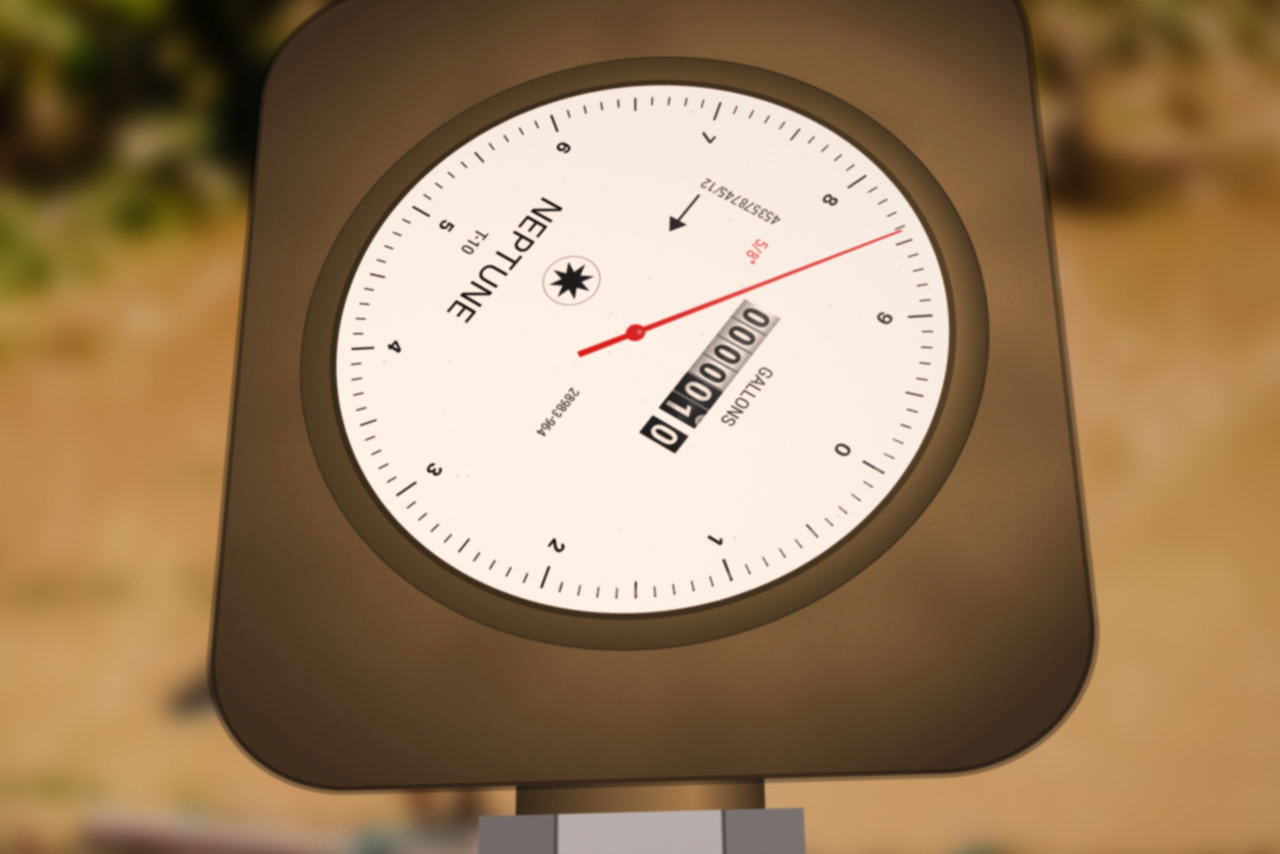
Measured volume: 8.4 gal
